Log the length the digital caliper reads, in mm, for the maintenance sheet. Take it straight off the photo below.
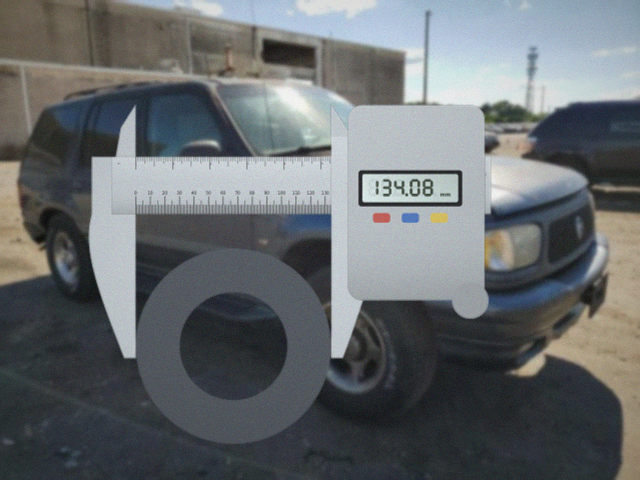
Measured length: 134.08 mm
